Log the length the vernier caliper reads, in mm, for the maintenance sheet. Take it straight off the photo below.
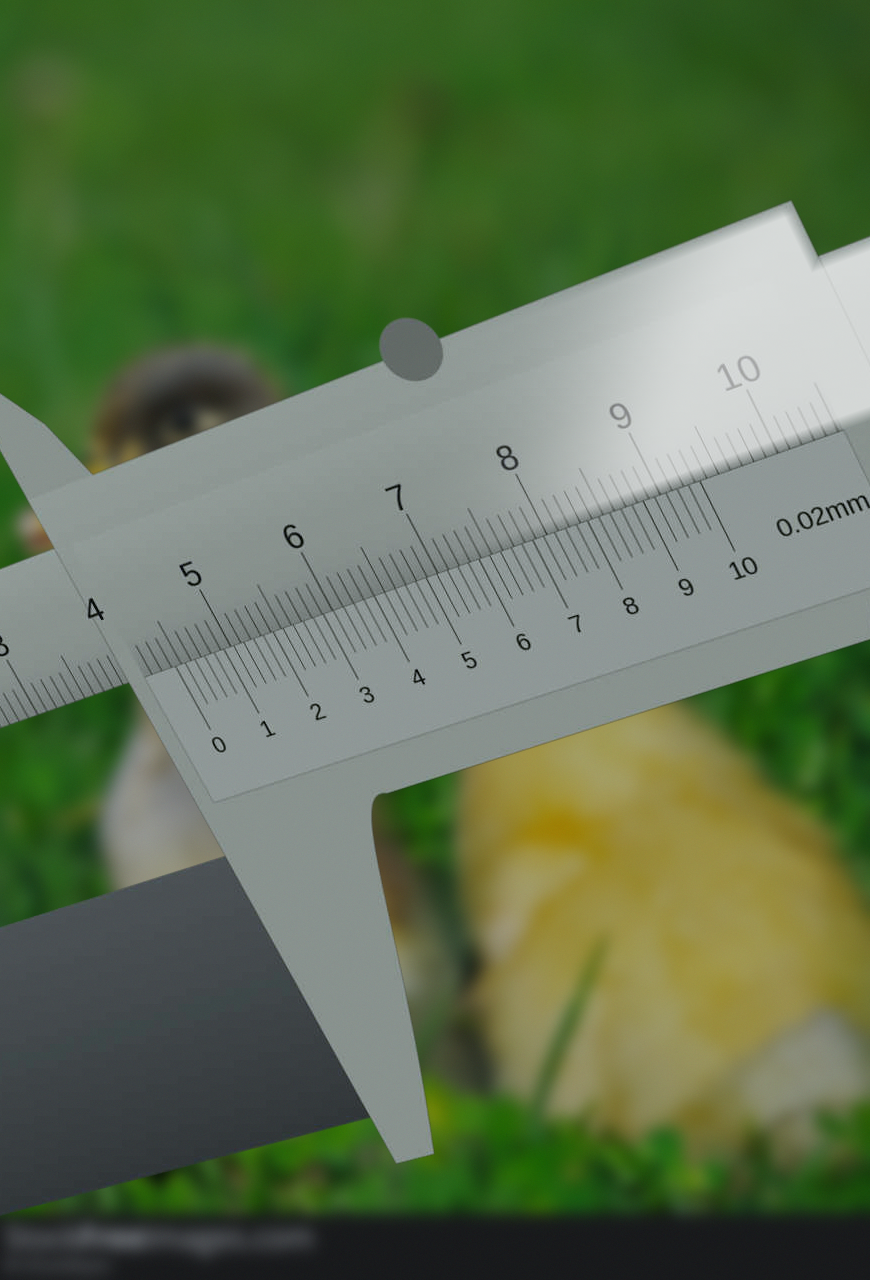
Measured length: 44.4 mm
